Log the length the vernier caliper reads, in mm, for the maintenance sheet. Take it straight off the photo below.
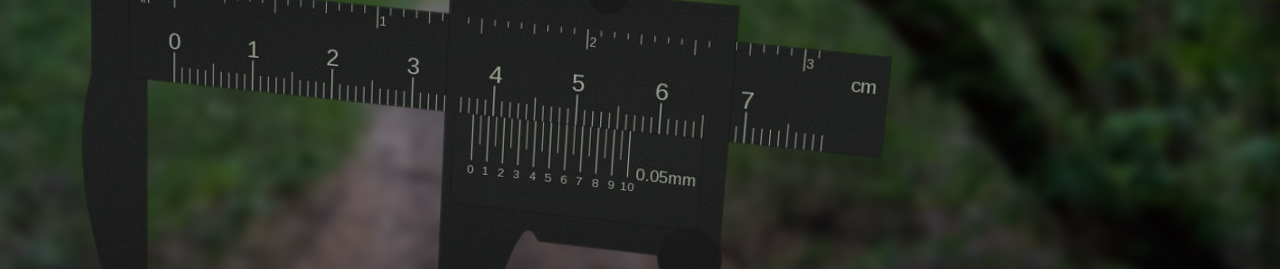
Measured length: 37.6 mm
